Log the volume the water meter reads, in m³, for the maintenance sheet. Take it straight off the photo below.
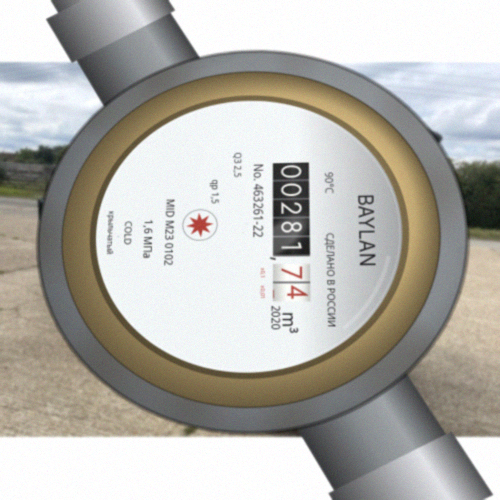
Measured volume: 281.74 m³
